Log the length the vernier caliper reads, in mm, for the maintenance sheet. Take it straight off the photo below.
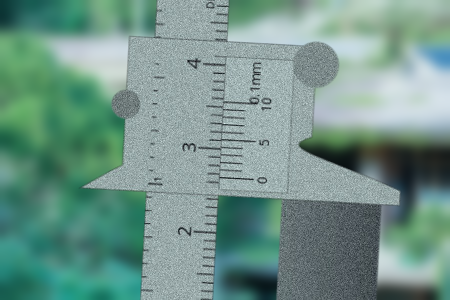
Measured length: 26.6 mm
